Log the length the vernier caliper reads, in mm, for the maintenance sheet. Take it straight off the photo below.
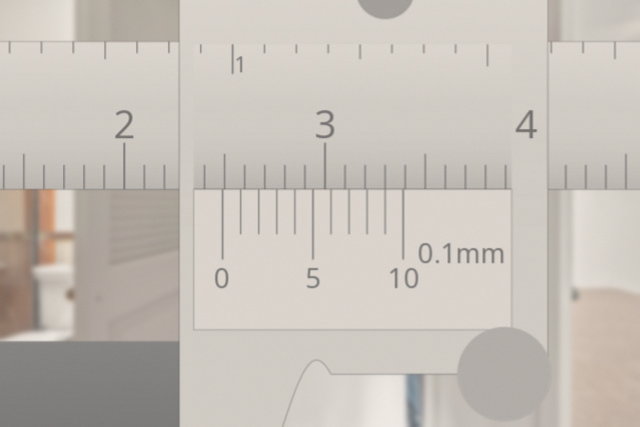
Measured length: 24.9 mm
